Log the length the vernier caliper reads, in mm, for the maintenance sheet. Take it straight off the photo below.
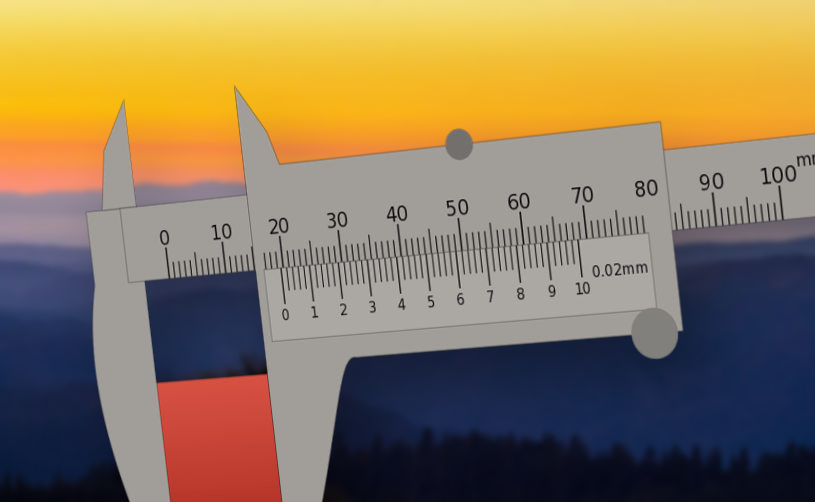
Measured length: 19.6 mm
